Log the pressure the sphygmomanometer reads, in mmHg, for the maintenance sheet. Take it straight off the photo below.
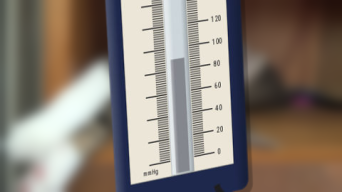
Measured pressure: 90 mmHg
